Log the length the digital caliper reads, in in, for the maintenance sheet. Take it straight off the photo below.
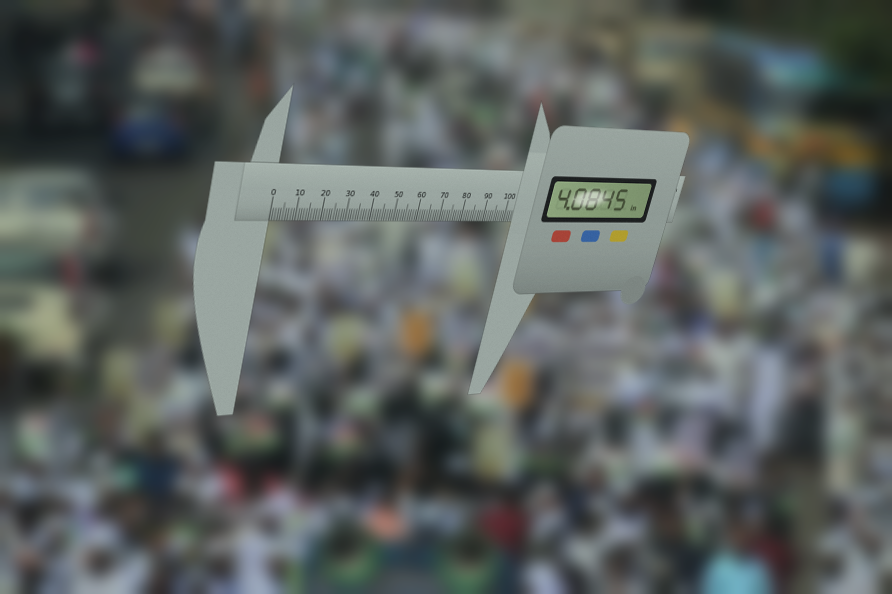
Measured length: 4.0845 in
